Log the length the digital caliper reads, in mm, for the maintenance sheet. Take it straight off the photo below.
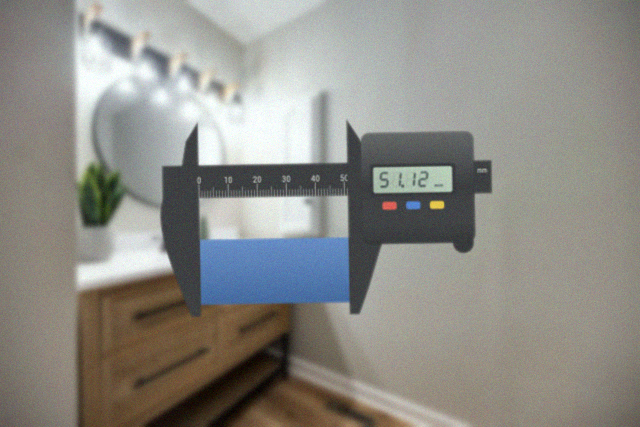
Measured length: 51.12 mm
